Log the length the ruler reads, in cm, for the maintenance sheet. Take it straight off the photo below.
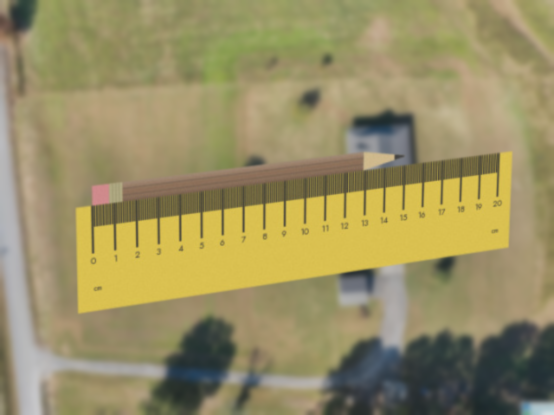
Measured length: 15 cm
